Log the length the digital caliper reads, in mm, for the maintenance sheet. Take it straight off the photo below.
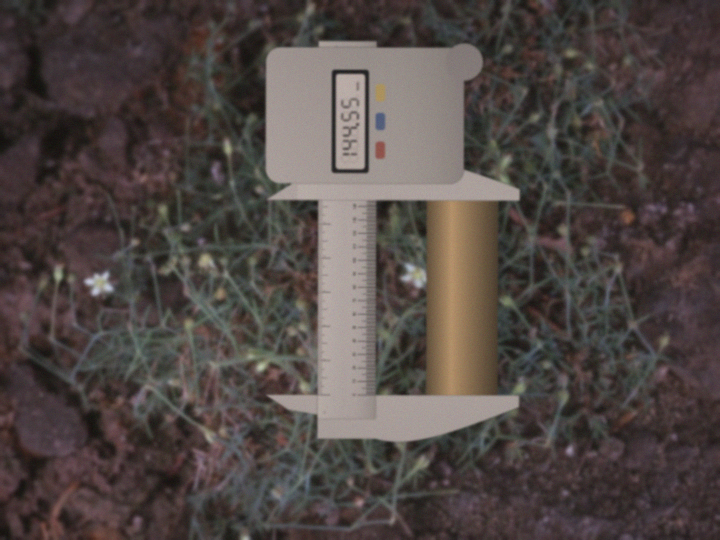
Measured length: 144.55 mm
